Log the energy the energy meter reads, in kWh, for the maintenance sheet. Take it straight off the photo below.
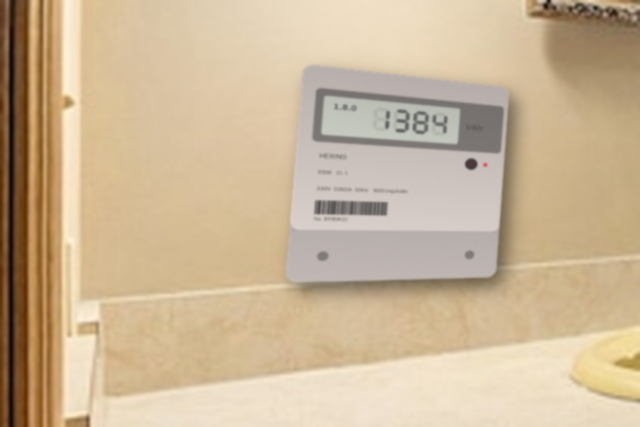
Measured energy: 1384 kWh
